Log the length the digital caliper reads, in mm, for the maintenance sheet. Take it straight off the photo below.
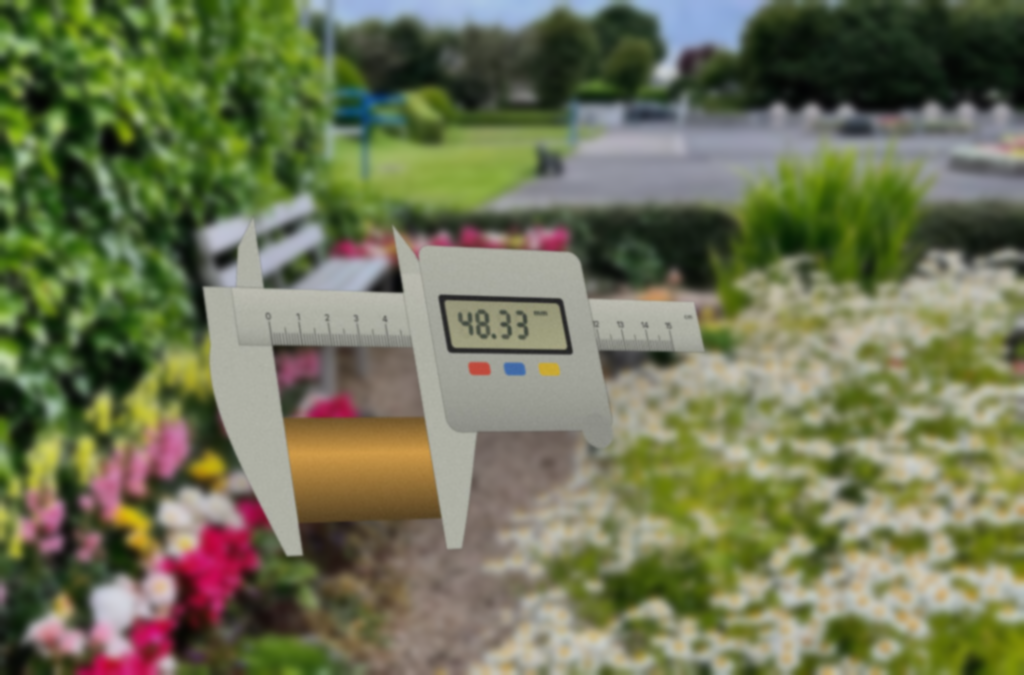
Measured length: 48.33 mm
